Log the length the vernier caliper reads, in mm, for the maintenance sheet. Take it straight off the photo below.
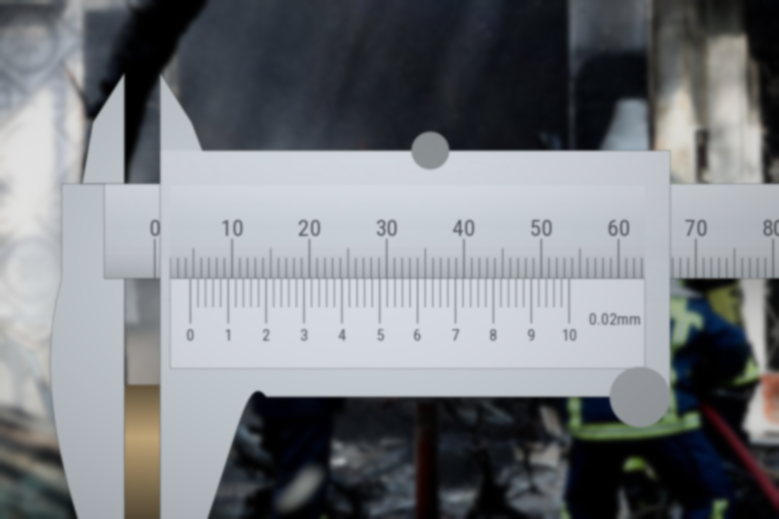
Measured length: 4.6 mm
